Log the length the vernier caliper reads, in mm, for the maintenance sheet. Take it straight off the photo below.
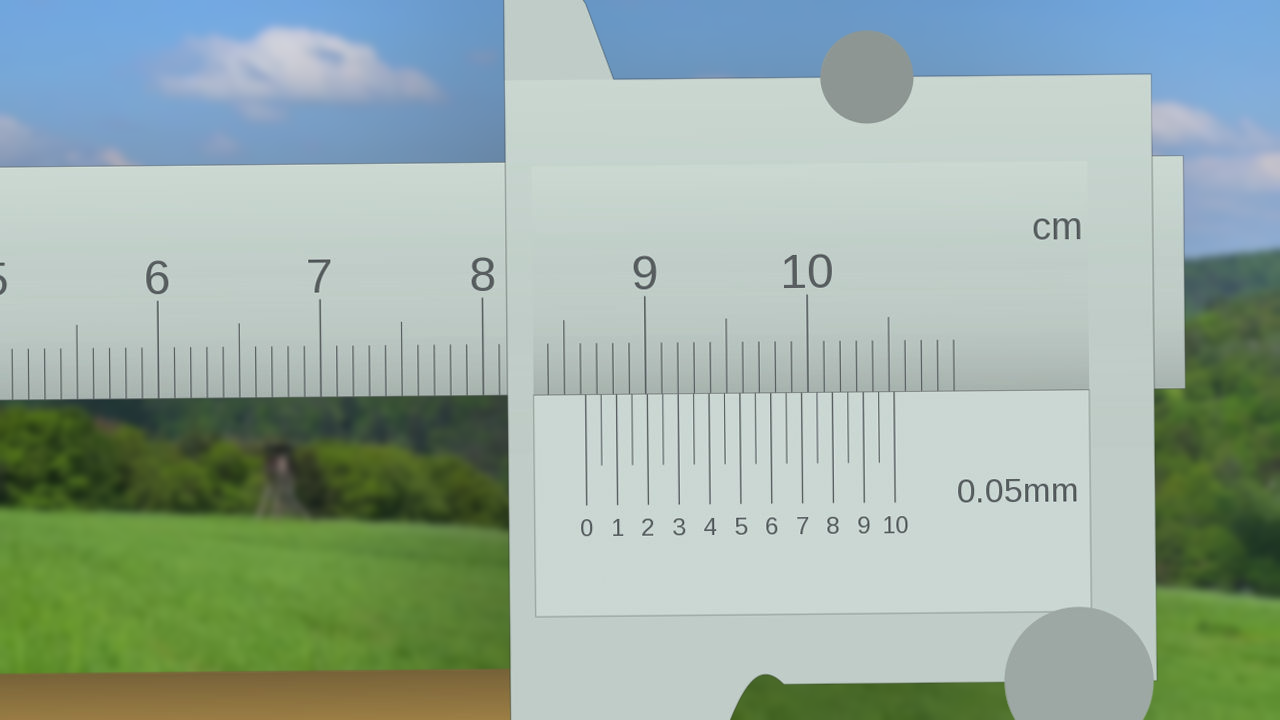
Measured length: 86.3 mm
